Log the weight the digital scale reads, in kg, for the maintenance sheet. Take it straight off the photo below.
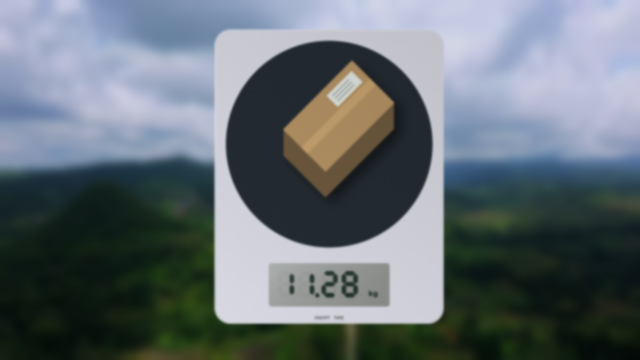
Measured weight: 11.28 kg
